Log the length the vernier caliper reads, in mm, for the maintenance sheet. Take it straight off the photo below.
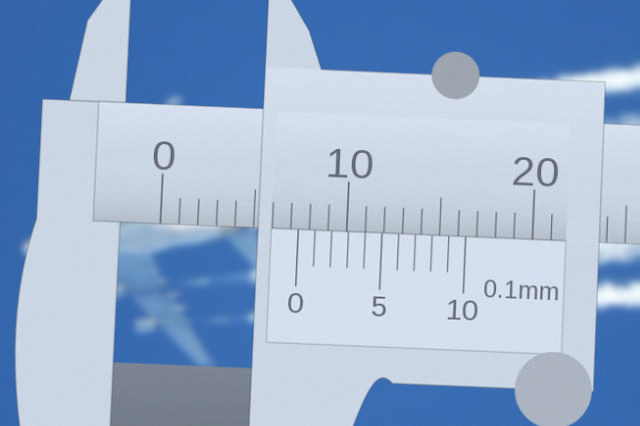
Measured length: 7.4 mm
